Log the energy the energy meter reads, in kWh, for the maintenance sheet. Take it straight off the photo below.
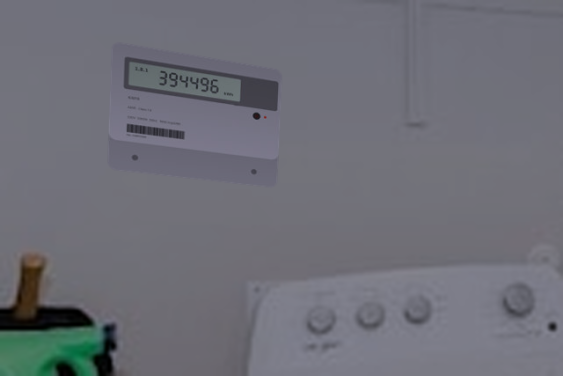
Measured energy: 394496 kWh
